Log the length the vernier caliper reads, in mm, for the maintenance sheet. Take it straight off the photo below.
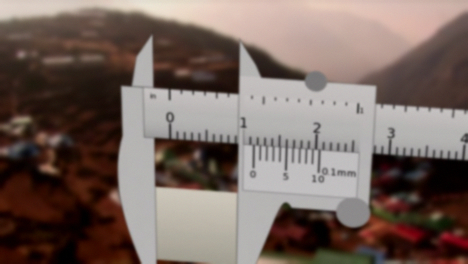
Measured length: 11.5 mm
